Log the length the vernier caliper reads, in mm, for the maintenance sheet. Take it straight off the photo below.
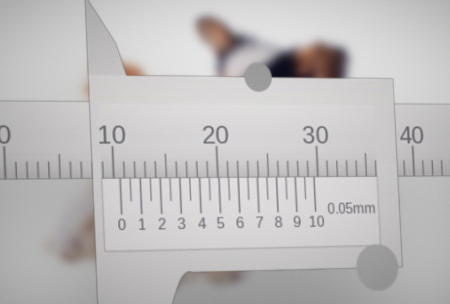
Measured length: 10.6 mm
